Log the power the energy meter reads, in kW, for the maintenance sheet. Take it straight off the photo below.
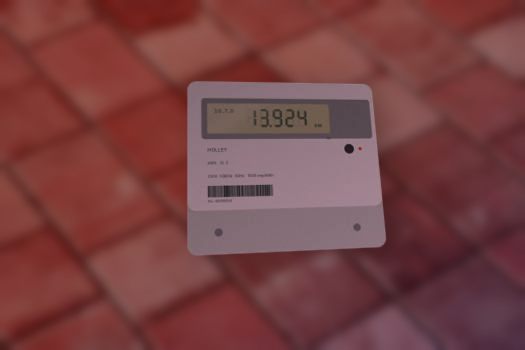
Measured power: 13.924 kW
